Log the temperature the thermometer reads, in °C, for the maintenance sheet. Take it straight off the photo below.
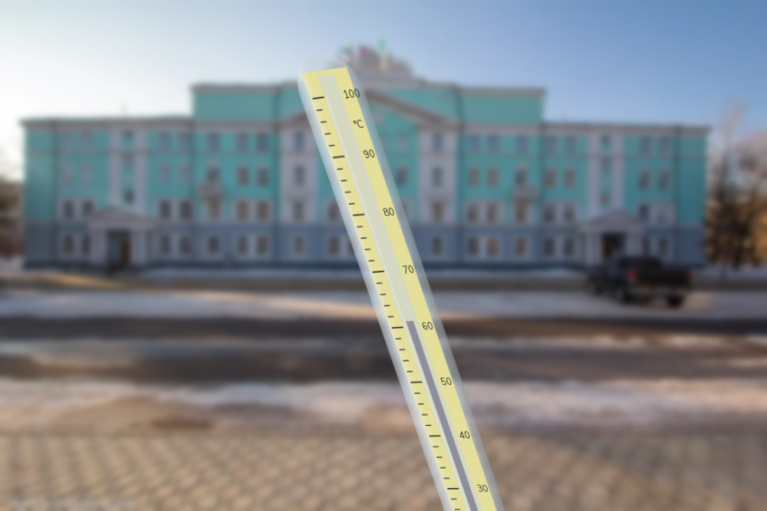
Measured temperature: 61 °C
